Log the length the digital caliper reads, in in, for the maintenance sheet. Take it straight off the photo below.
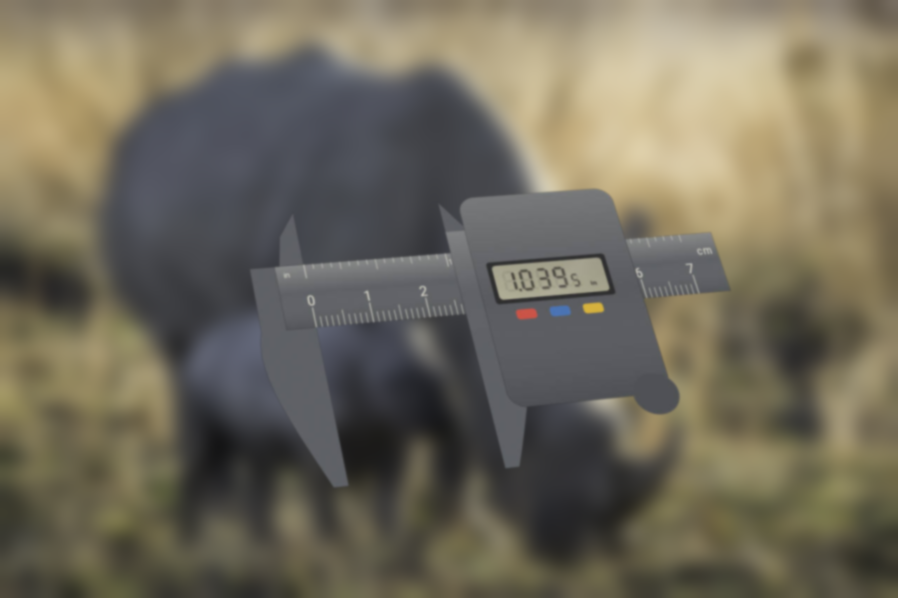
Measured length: 1.0395 in
